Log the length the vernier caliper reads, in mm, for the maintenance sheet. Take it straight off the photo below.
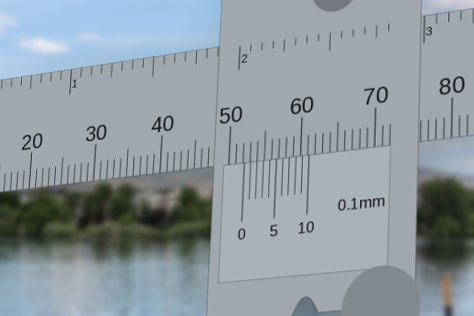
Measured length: 52.2 mm
